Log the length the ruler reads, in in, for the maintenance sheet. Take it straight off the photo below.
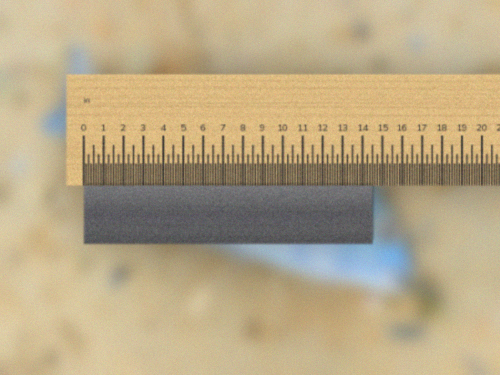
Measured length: 14.5 in
